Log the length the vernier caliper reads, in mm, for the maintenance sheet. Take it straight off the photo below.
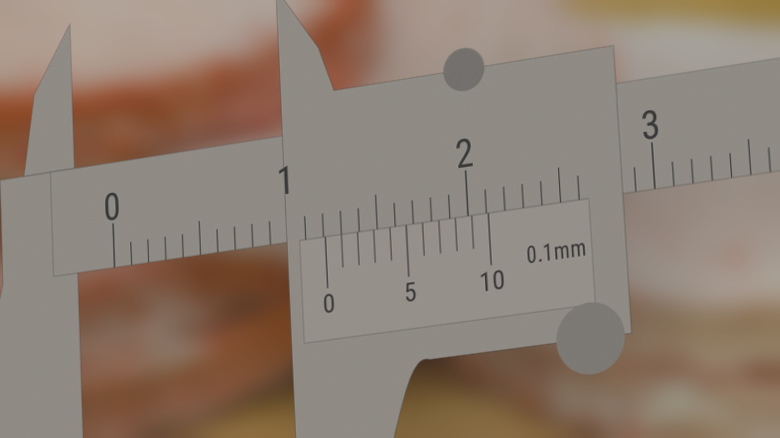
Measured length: 12.1 mm
